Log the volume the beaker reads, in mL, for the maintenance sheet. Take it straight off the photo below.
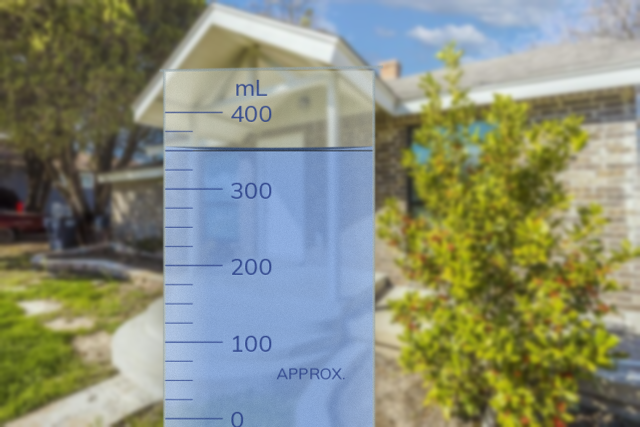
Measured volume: 350 mL
